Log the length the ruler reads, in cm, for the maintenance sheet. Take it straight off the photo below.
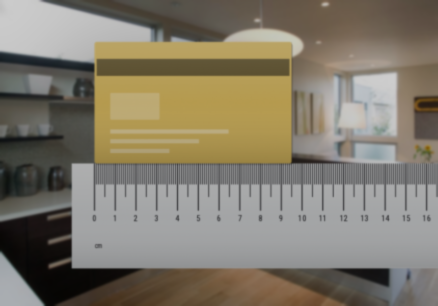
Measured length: 9.5 cm
